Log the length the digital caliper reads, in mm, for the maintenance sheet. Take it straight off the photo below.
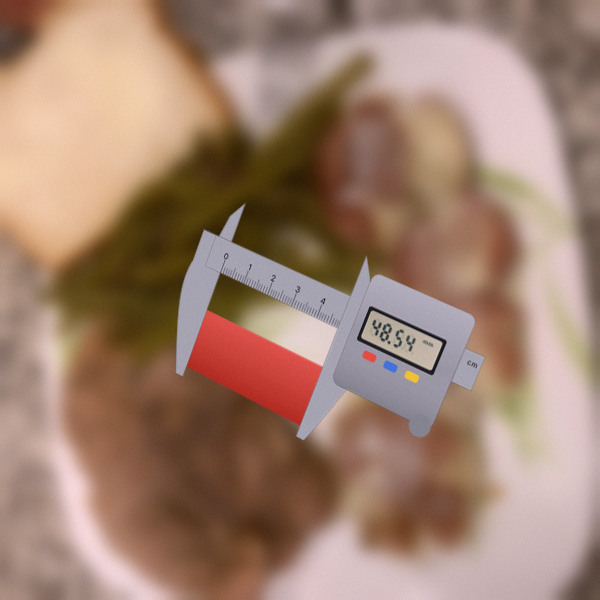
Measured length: 48.54 mm
